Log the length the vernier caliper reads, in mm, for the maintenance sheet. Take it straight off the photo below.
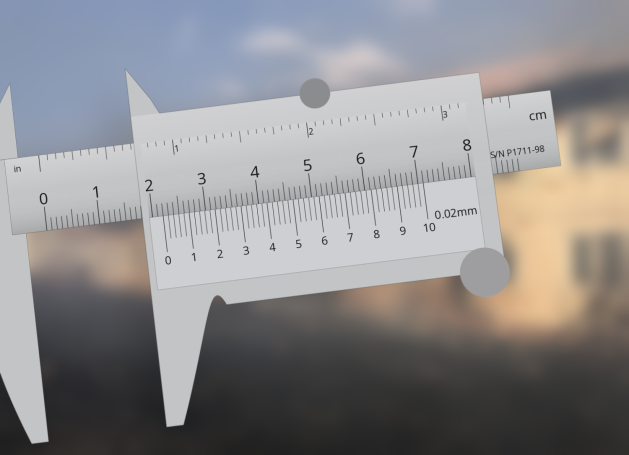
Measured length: 22.0 mm
